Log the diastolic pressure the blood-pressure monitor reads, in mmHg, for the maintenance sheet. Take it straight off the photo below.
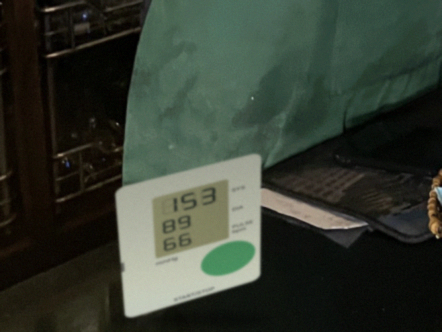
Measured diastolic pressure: 89 mmHg
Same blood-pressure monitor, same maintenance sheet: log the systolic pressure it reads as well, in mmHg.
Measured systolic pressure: 153 mmHg
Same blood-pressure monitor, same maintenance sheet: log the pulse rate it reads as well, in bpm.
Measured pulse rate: 66 bpm
